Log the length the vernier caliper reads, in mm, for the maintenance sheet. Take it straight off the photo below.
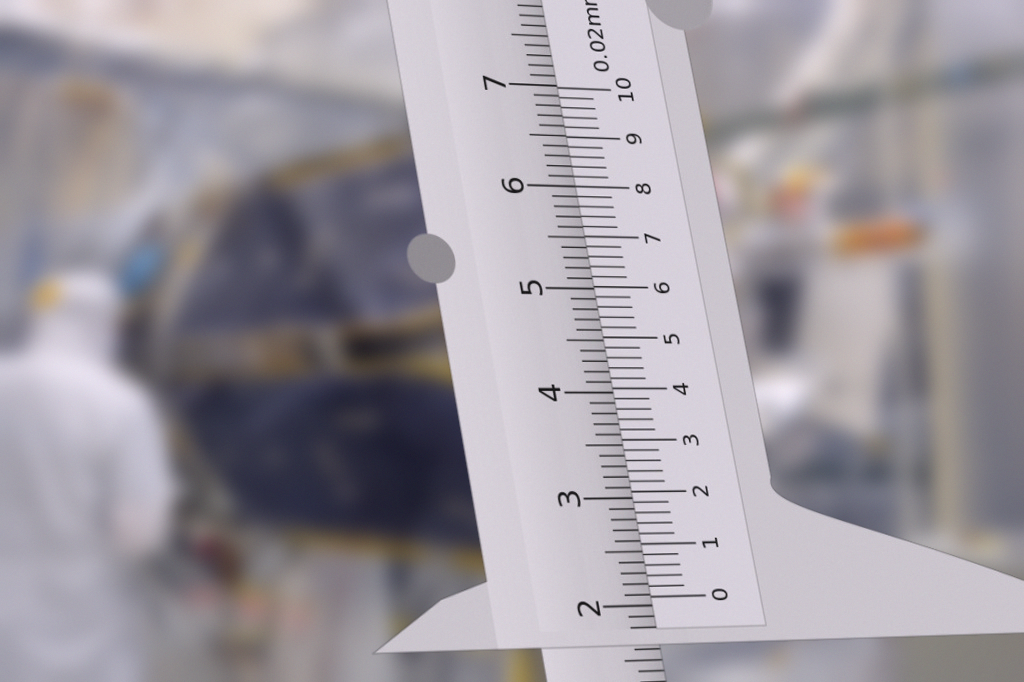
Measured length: 20.8 mm
